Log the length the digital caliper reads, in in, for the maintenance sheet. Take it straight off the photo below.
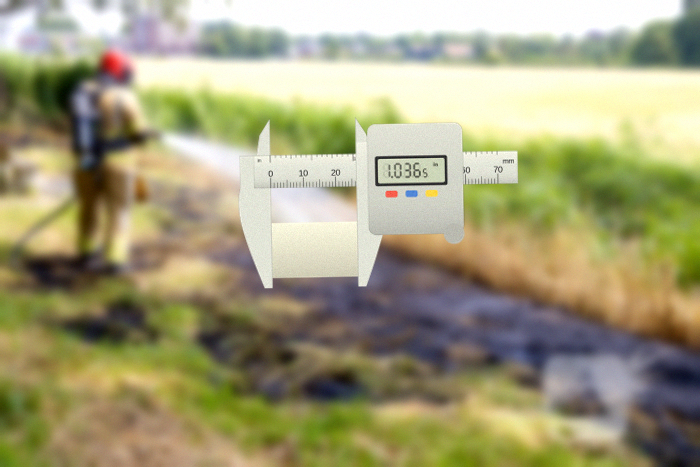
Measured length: 1.0365 in
